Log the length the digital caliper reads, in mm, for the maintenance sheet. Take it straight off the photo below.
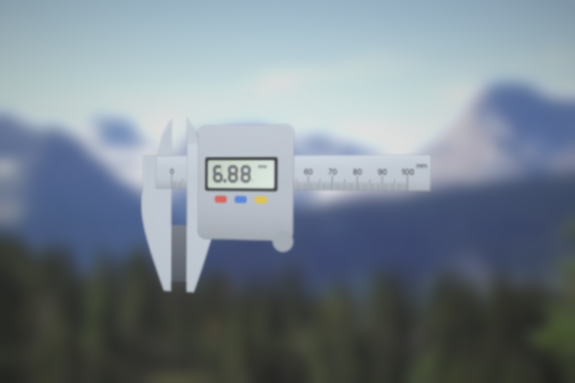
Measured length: 6.88 mm
